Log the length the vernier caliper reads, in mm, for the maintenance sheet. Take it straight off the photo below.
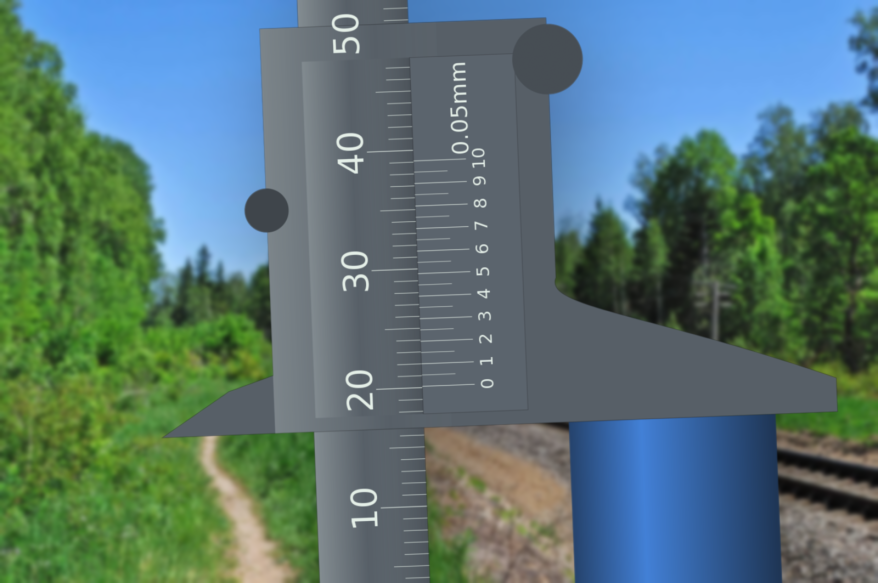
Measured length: 20.1 mm
